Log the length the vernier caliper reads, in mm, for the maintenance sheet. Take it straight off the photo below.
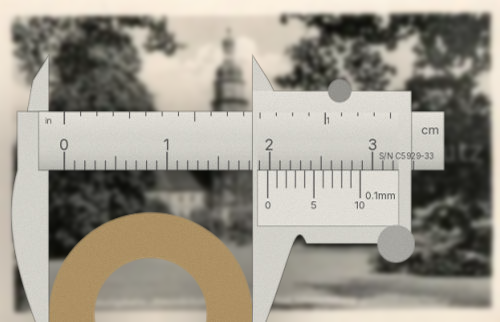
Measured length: 19.8 mm
